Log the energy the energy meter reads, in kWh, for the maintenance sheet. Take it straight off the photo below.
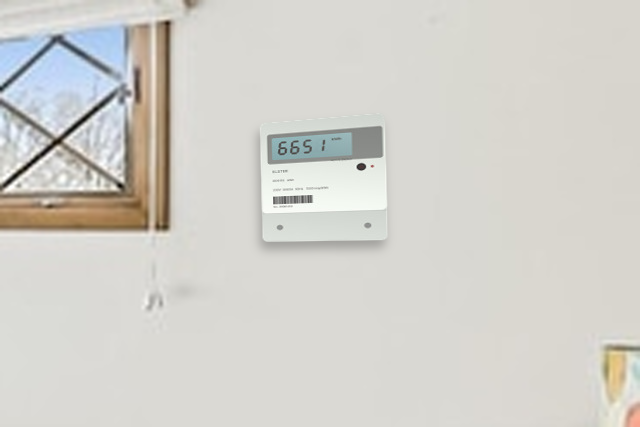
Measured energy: 6651 kWh
